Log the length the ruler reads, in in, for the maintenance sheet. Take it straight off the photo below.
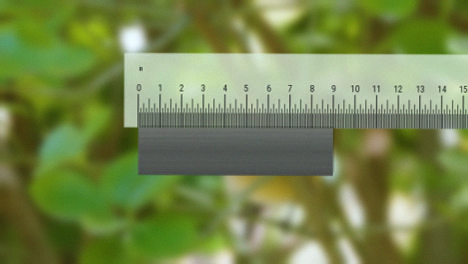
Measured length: 9 in
